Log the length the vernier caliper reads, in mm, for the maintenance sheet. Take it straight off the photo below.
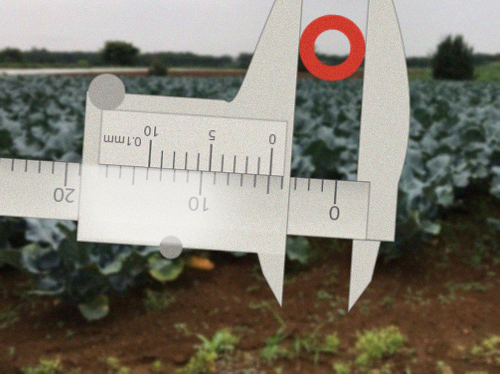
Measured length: 4.9 mm
